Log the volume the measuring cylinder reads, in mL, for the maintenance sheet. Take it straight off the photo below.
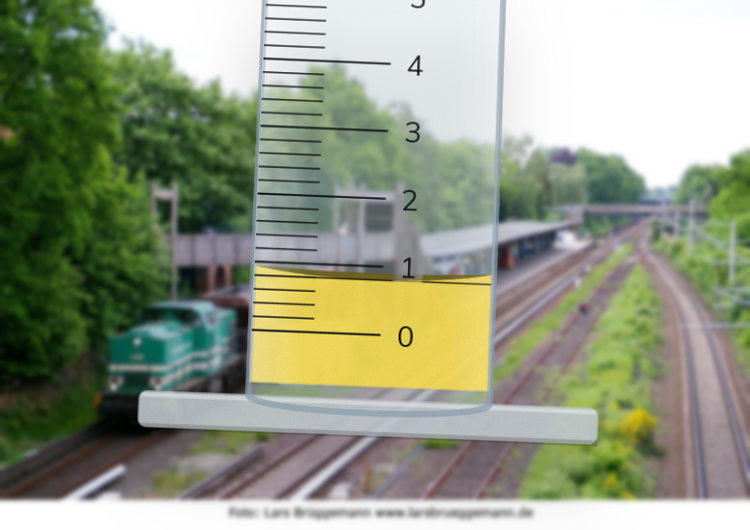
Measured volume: 0.8 mL
